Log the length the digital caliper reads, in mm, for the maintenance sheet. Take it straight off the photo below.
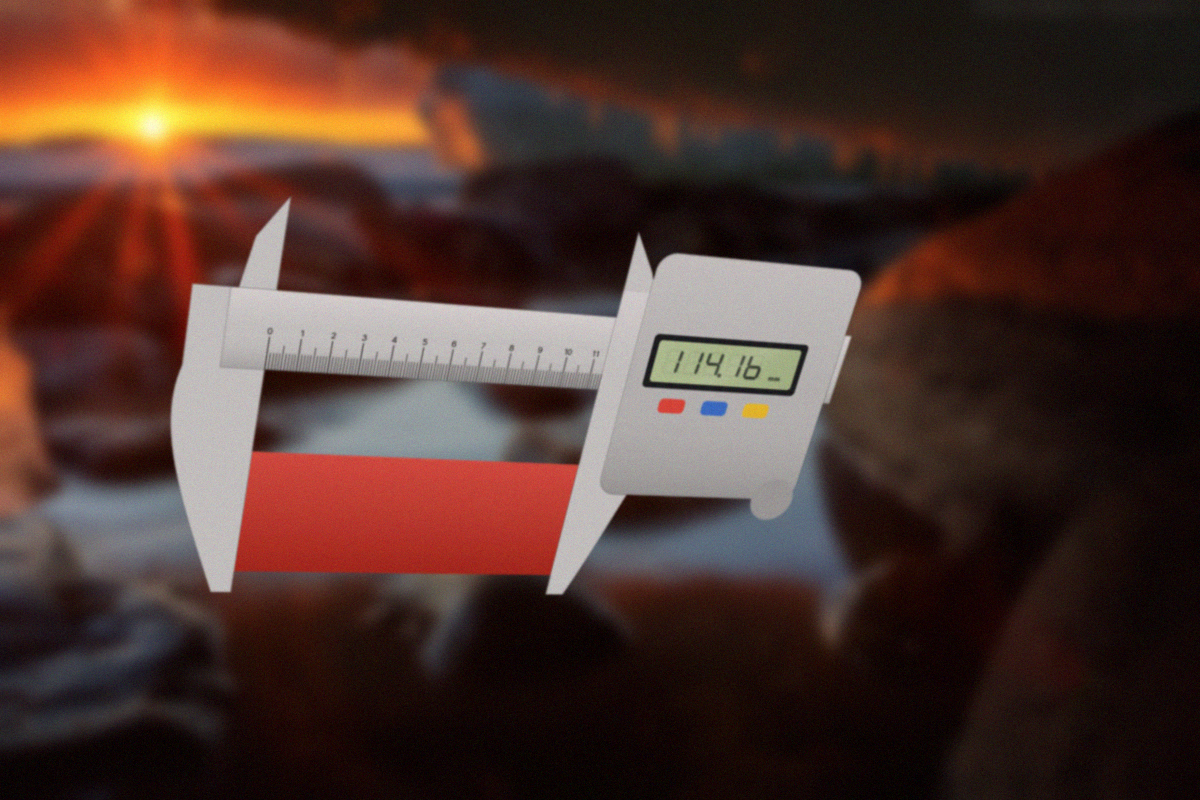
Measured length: 114.16 mm
